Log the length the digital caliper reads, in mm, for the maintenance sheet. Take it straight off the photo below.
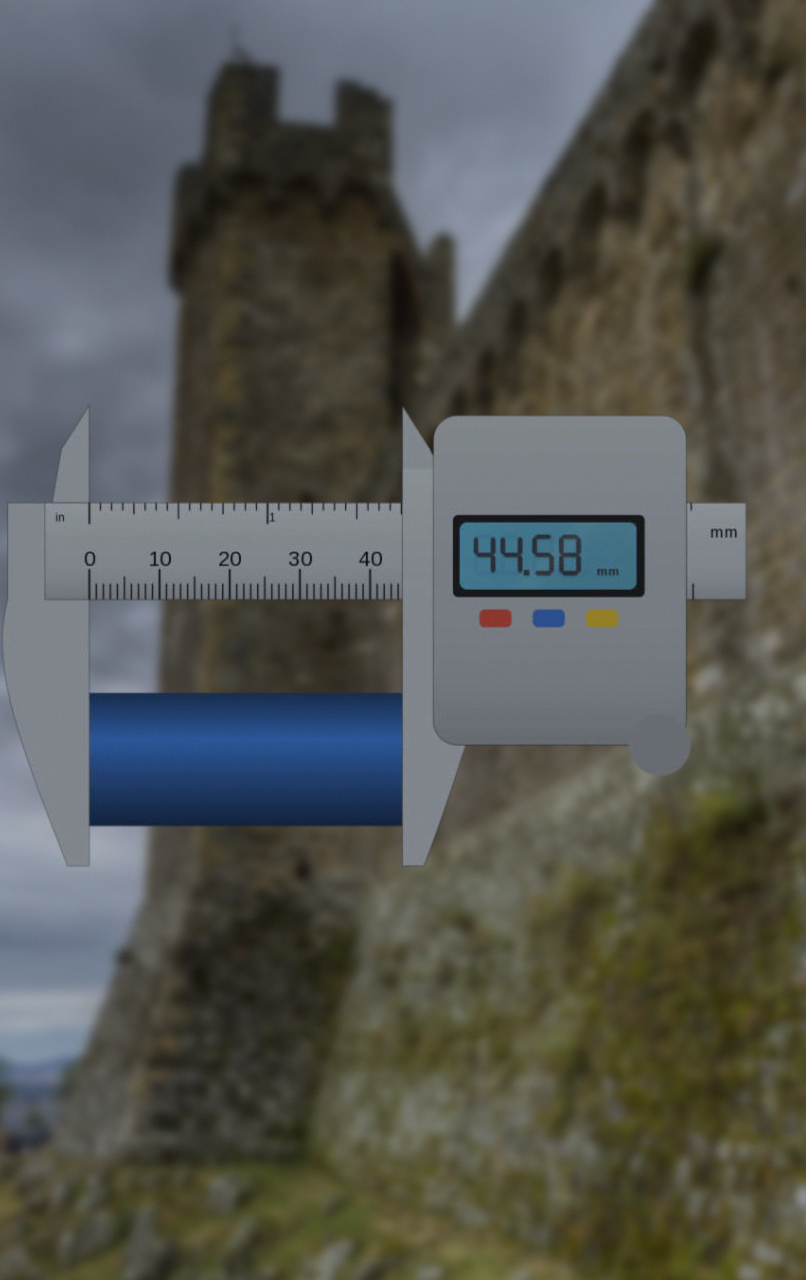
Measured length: 44.58 mm
